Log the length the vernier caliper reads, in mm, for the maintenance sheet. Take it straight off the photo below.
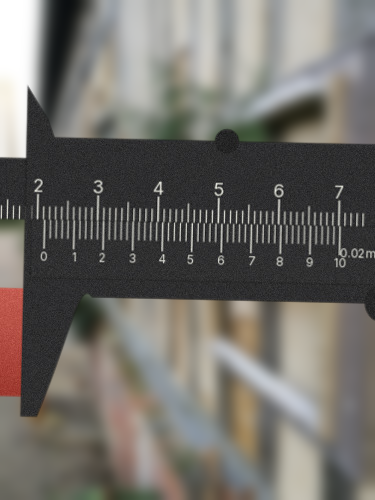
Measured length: 21.2 mm
